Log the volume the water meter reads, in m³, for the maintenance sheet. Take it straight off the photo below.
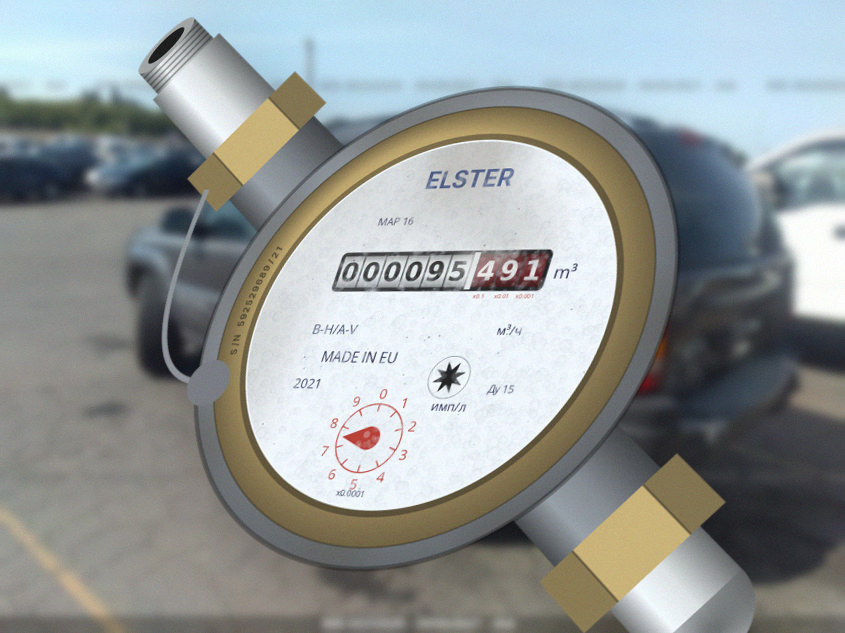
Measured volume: 95.4917 m³
